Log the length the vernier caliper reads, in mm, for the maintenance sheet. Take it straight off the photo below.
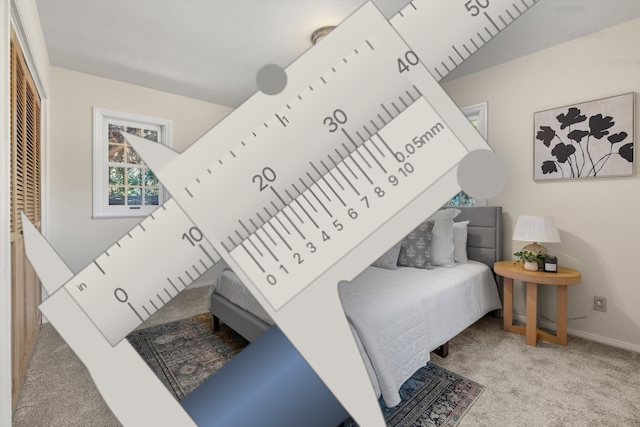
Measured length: 13.6 mm
